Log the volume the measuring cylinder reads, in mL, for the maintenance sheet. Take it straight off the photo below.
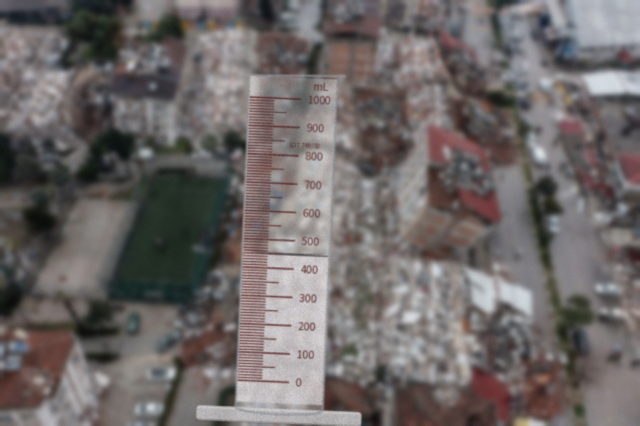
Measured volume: 450 mL
